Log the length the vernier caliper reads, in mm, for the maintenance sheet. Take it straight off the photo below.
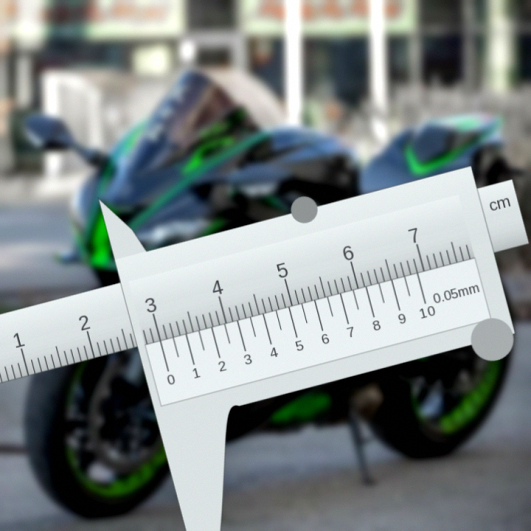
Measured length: 30.0 mm
